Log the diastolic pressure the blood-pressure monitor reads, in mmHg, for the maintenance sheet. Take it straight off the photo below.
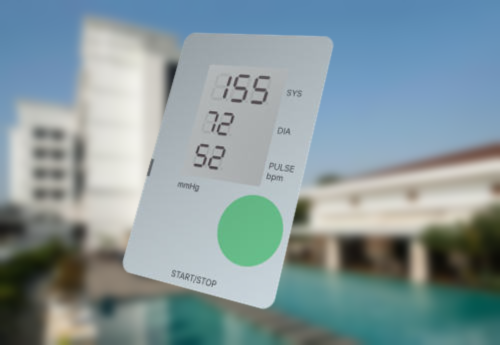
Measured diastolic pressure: 72 mmHg
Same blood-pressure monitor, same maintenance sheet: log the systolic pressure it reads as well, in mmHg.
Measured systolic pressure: 155 mmHg
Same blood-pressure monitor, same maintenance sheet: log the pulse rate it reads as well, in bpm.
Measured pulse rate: 52 bpm
